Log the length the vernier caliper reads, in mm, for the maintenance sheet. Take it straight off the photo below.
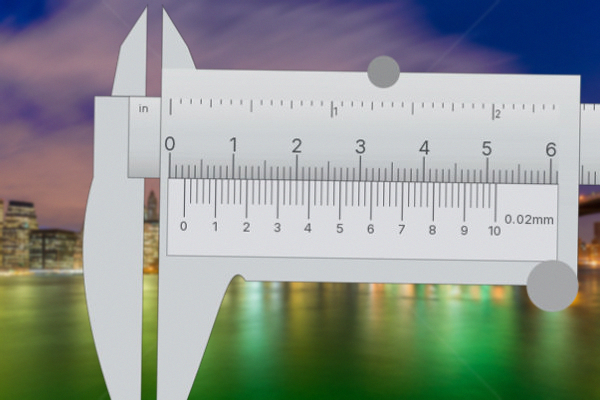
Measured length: 2.4 mm
